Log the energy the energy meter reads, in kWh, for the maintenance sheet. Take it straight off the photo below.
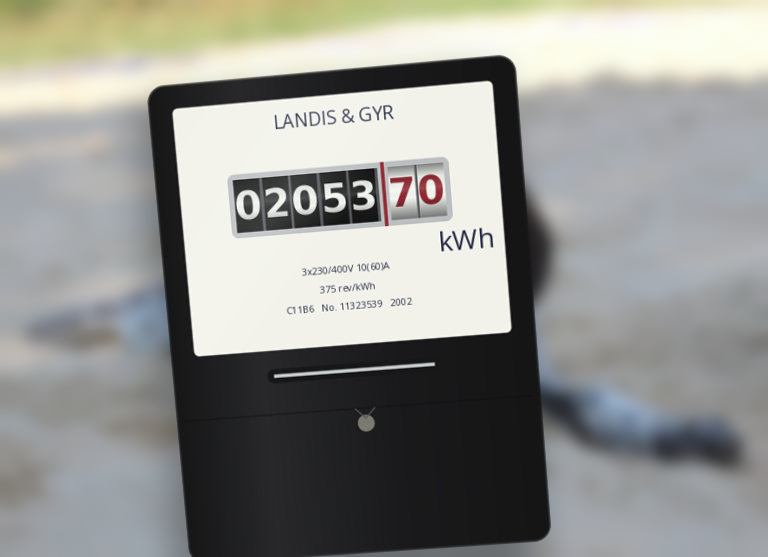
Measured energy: 2053.70 kWh
